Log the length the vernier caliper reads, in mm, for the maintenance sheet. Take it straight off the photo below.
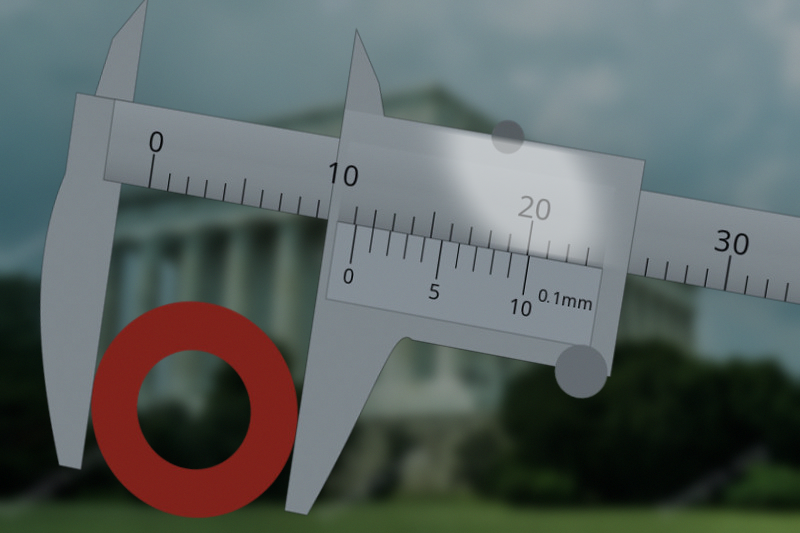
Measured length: 11.1 mm
